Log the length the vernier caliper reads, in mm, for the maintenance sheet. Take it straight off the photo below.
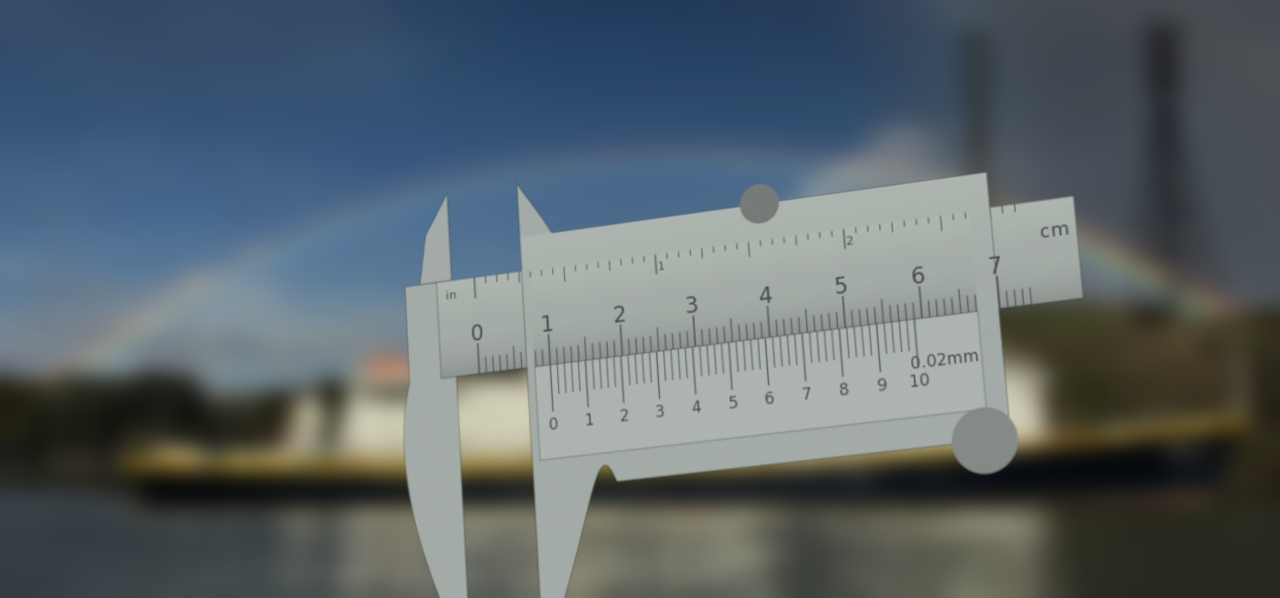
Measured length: 10.0 mm
